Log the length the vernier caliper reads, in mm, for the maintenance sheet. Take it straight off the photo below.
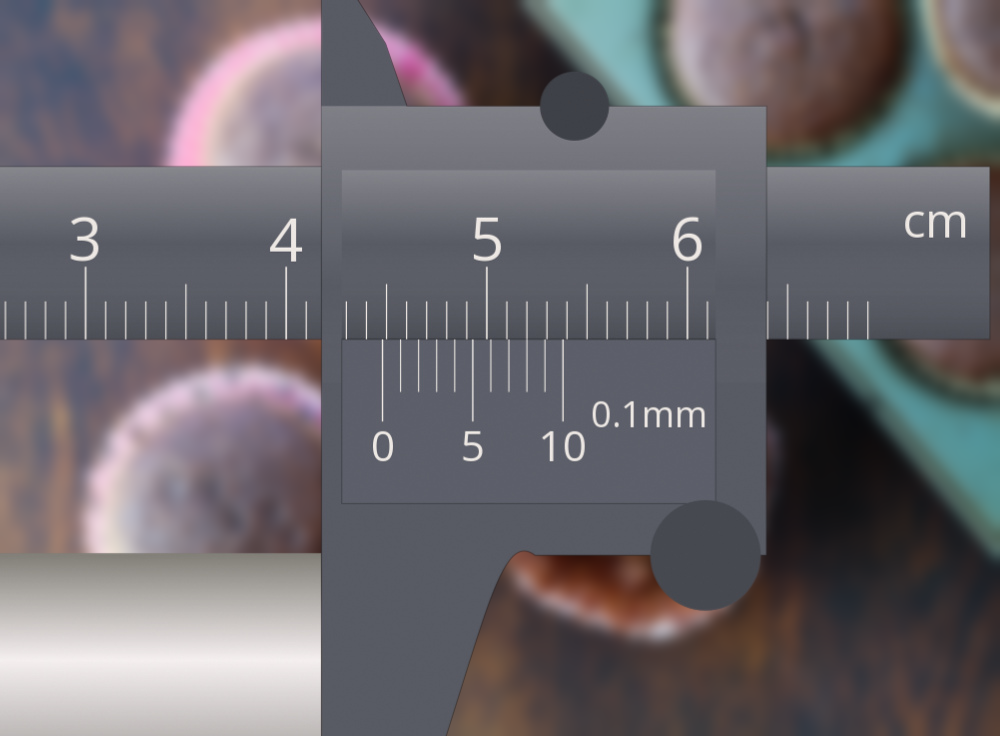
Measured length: 44.8 mm
